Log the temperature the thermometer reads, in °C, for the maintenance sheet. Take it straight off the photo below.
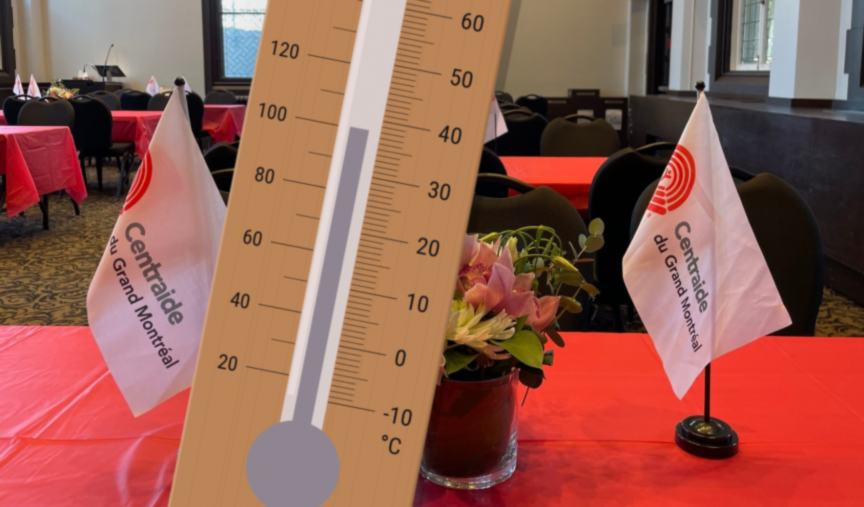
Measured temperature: 38 °C
